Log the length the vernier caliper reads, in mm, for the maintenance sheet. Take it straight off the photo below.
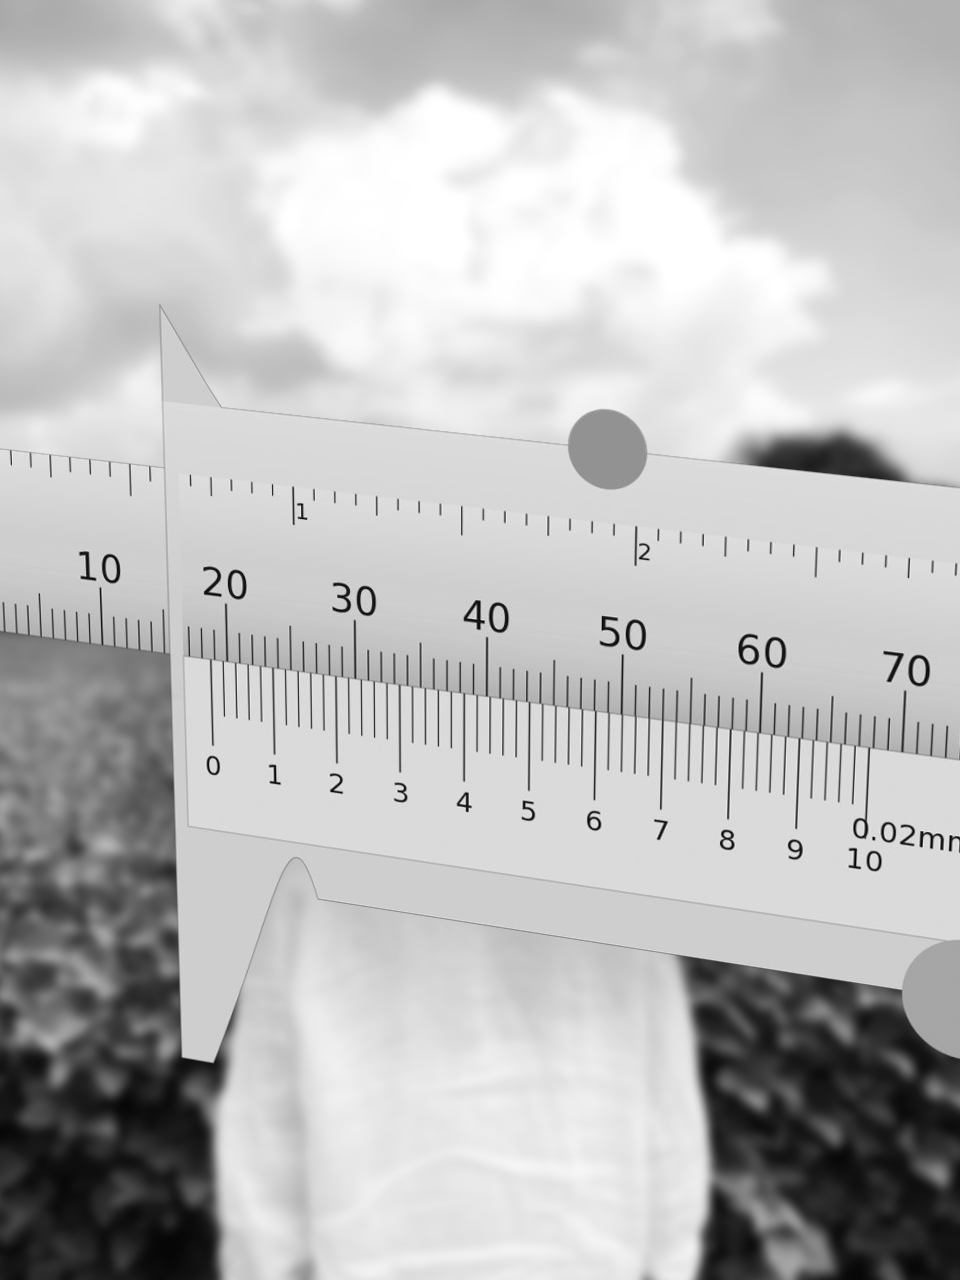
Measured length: 18.7 mm
